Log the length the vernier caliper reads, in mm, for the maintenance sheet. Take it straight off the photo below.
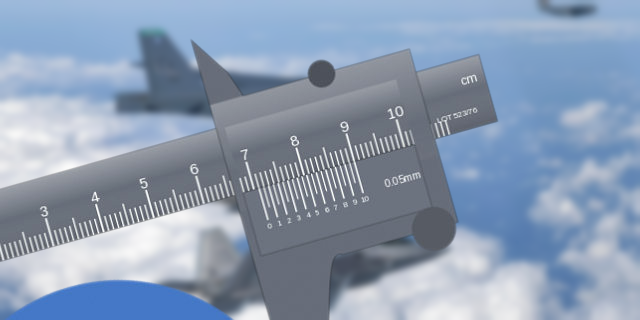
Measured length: 71.0 mm
